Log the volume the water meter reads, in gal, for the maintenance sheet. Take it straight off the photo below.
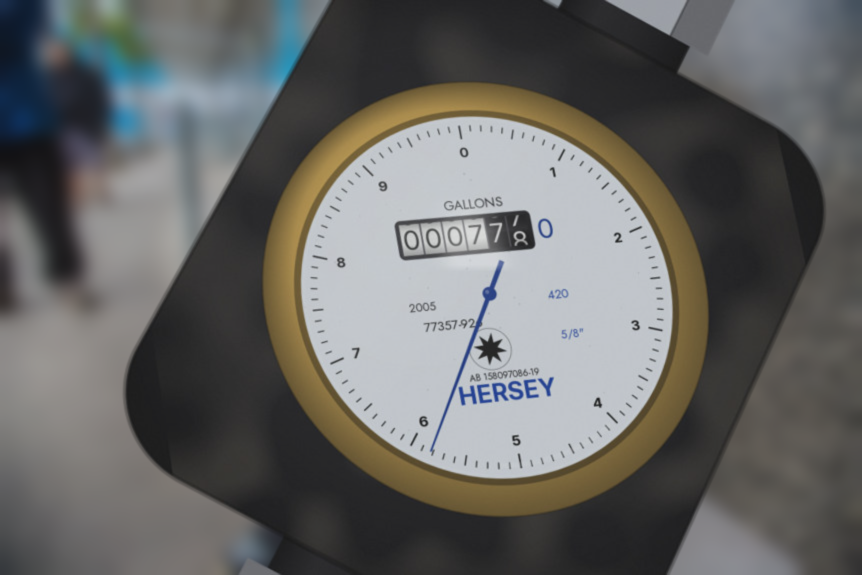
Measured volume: 7775.8 gal
